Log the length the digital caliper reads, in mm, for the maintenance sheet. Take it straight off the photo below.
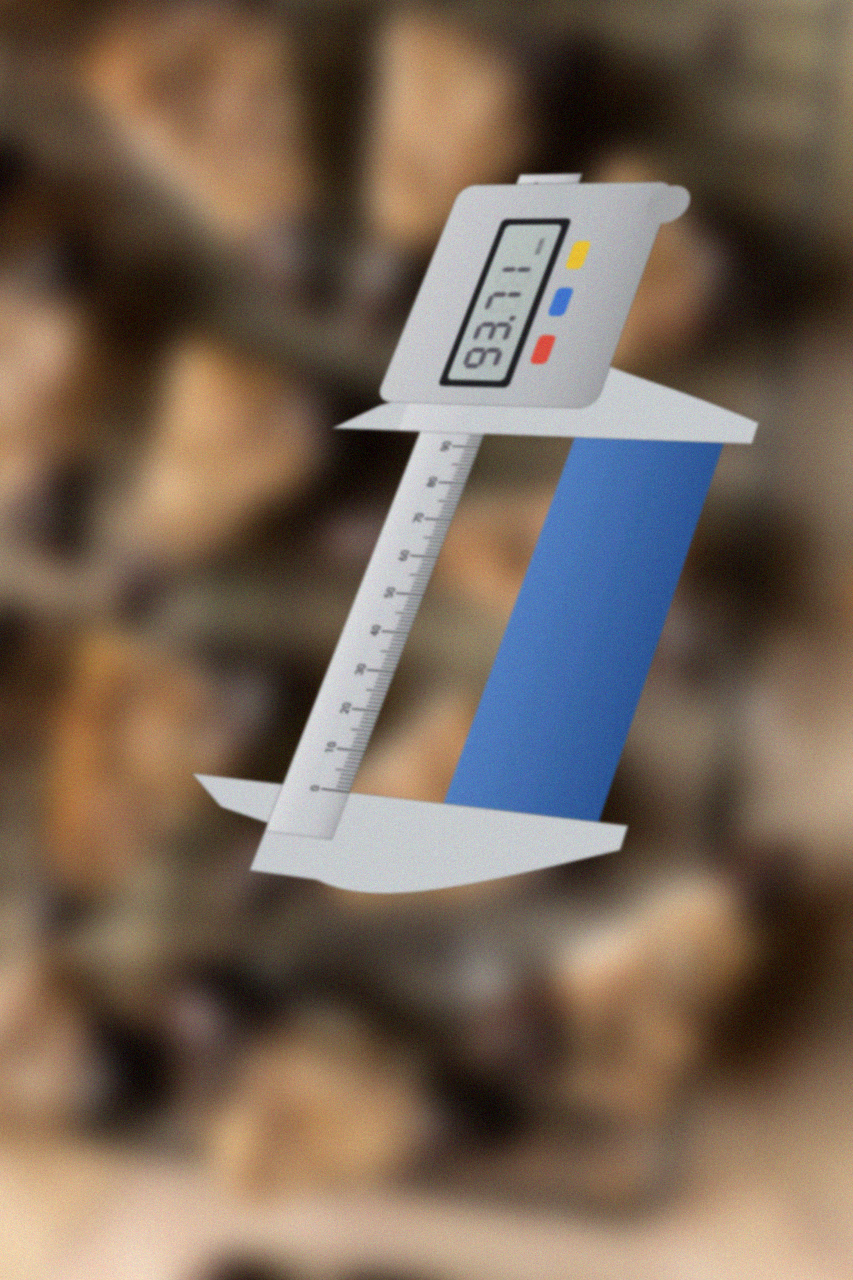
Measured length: 93.71 mm
